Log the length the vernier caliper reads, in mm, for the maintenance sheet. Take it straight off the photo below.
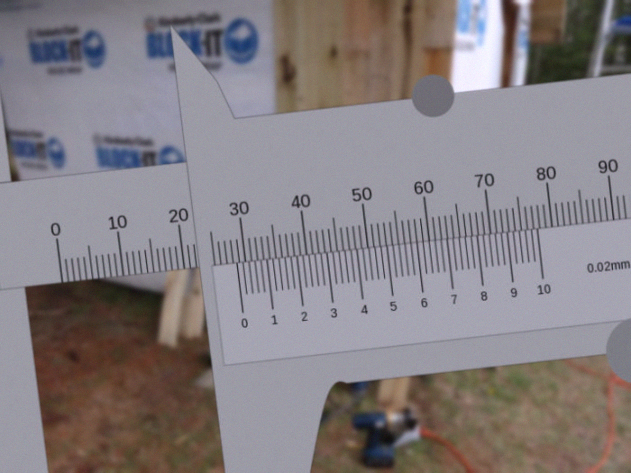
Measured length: 28.6 mm
